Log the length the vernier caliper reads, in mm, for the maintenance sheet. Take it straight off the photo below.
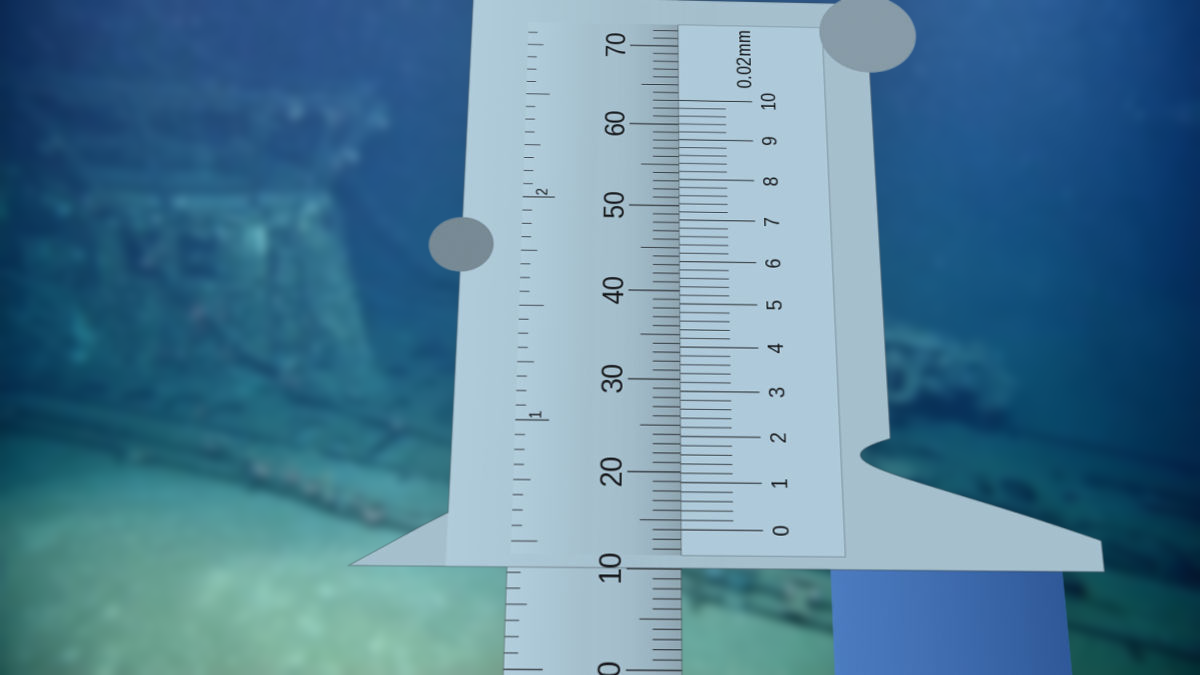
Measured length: 14.0 mm
